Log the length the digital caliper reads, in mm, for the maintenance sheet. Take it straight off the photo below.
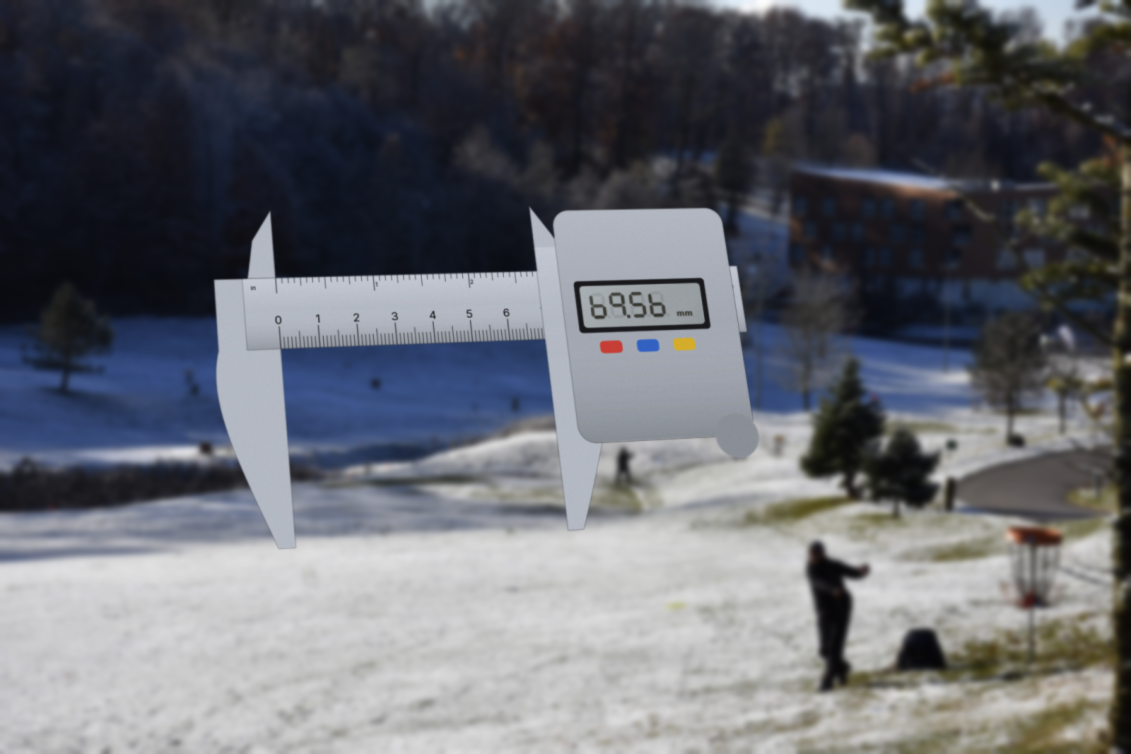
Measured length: 69.56 mm
